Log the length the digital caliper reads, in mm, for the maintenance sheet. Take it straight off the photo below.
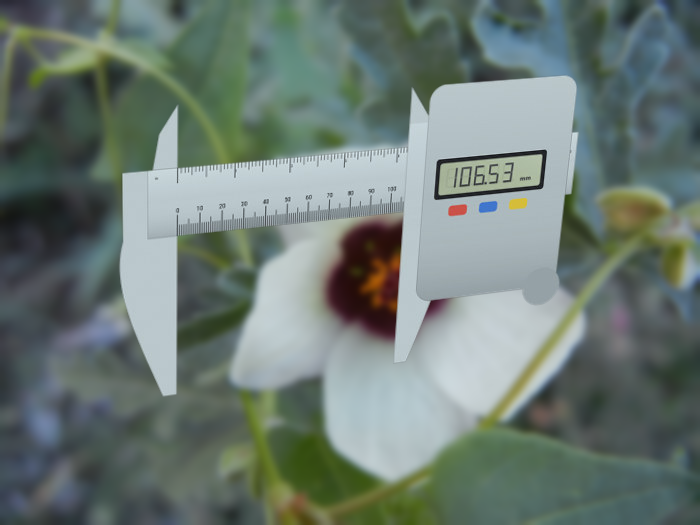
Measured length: 106.53 mm
